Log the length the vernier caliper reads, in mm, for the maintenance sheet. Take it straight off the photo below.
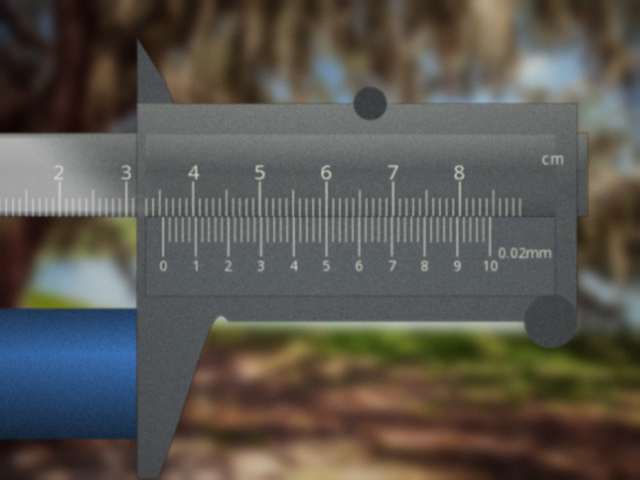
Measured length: 35.5 mm
